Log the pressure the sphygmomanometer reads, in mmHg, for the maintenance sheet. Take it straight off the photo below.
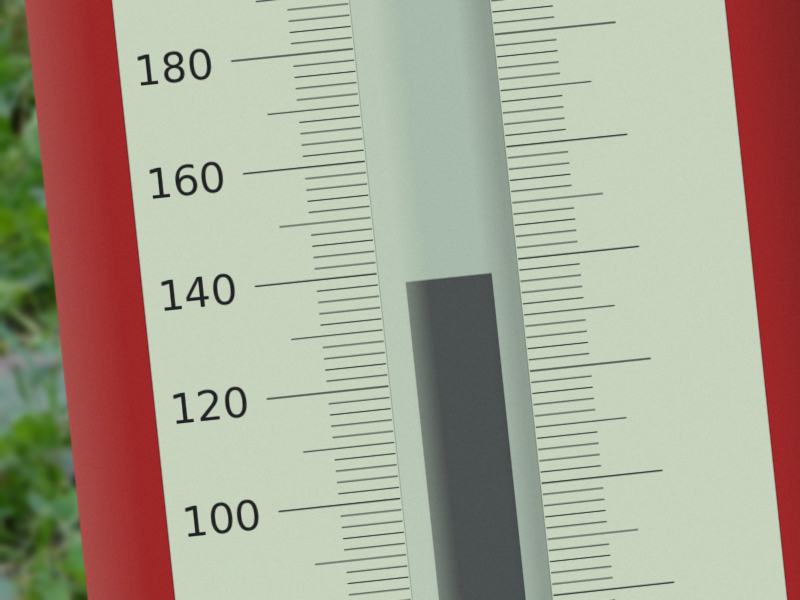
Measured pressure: 138 mmHg
